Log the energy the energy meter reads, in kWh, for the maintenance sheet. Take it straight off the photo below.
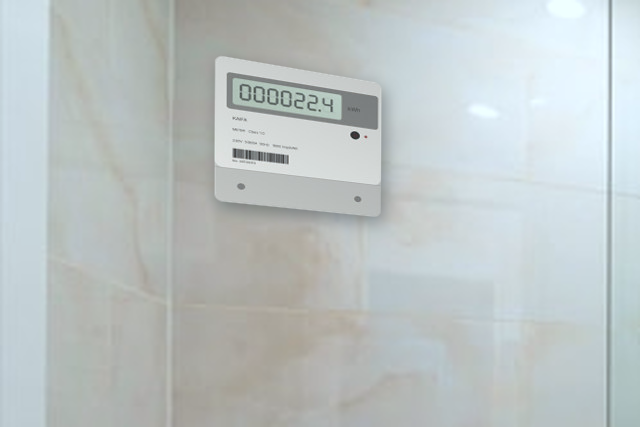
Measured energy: 22.4 kWh
